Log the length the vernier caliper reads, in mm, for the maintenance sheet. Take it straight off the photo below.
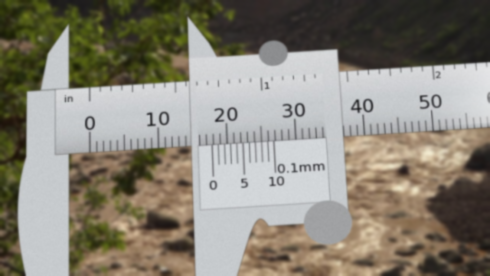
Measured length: 17.8 mm
